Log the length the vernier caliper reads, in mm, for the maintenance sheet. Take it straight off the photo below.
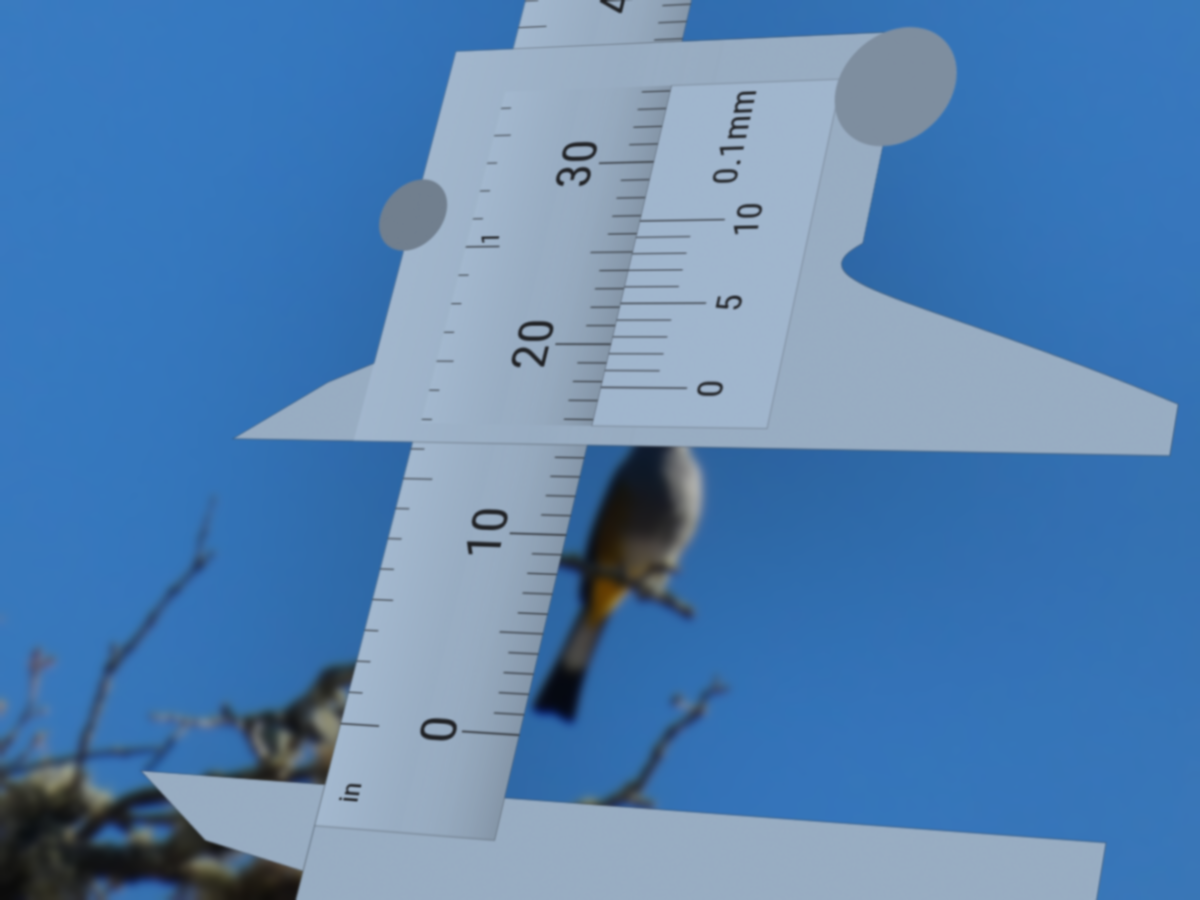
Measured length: 17.7 mm
